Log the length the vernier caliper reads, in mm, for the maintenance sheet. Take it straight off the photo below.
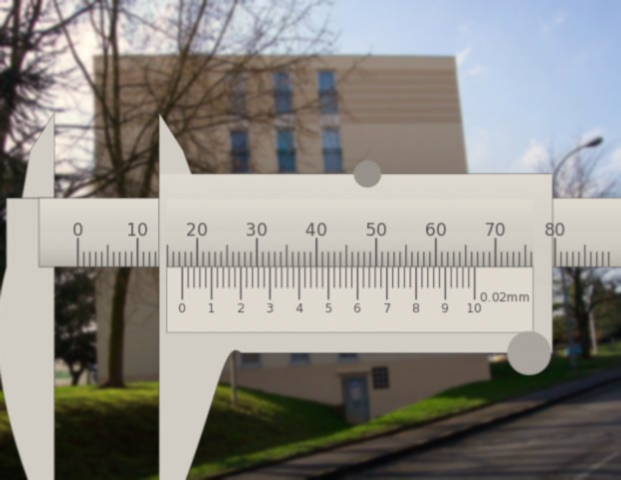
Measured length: 17.5 mm
